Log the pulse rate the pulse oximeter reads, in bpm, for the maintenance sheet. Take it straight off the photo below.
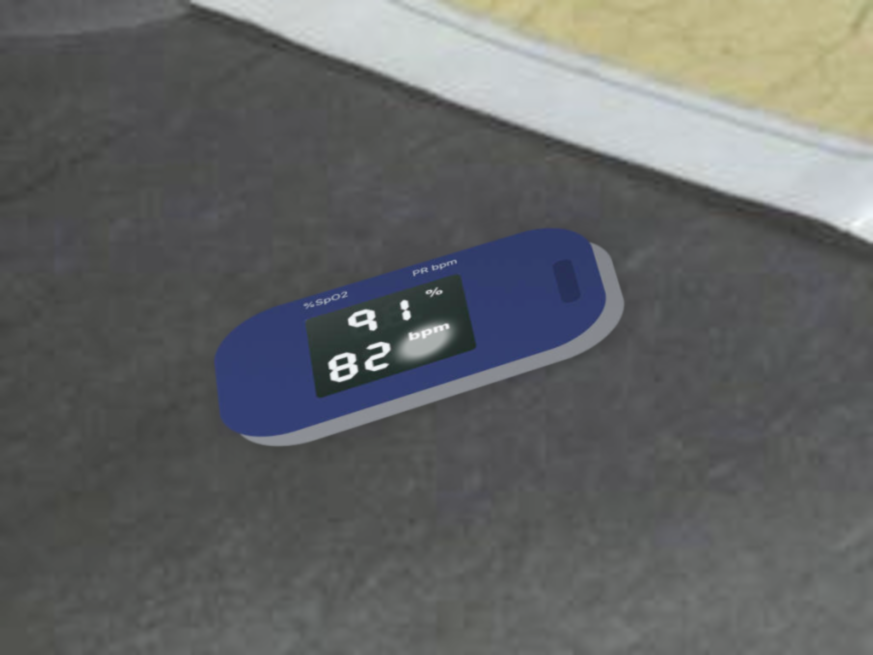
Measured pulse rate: 82 bpm
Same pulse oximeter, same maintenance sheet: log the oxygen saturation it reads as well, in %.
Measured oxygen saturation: 91 %
